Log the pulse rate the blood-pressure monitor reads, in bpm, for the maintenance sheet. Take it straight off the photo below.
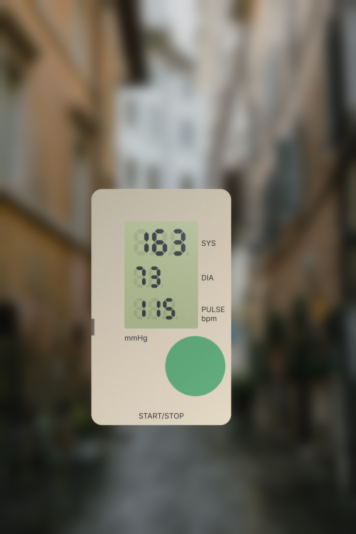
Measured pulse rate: 115 bpm
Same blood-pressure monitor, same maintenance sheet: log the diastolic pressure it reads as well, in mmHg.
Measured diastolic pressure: 73 mmHg
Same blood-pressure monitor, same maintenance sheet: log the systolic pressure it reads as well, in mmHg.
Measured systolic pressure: 163 mmHg
